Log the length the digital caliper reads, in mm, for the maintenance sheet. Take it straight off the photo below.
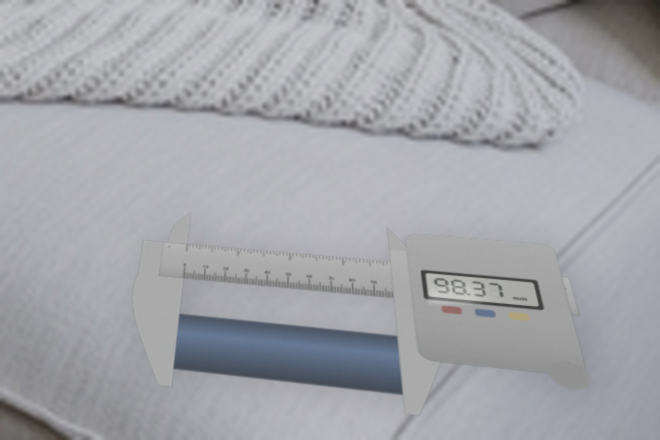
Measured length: 98.37 mm
